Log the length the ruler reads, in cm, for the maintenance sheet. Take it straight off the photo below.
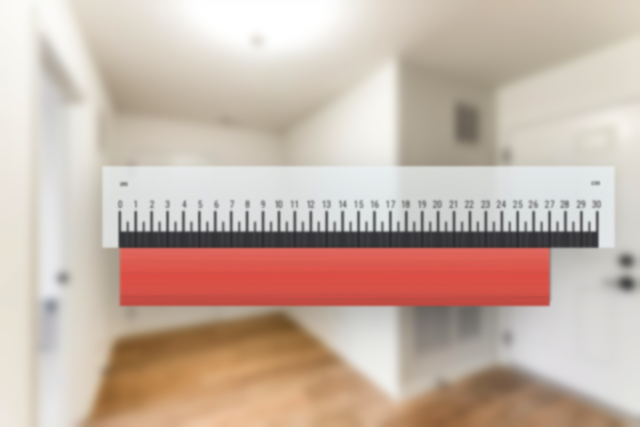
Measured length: 27 cm
